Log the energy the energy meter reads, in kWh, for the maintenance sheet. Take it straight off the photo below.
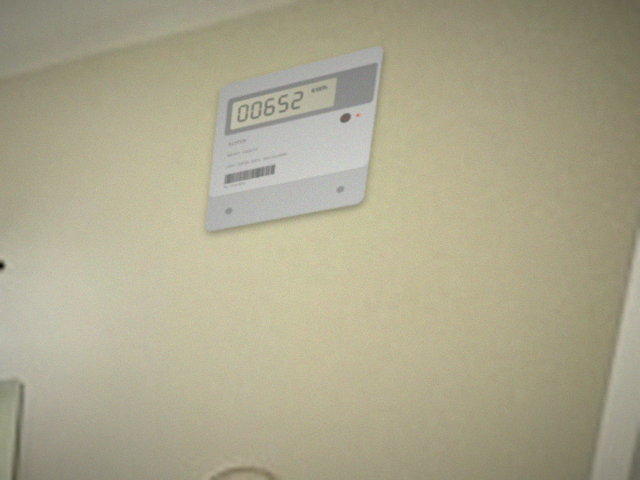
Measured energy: 652 kWh
